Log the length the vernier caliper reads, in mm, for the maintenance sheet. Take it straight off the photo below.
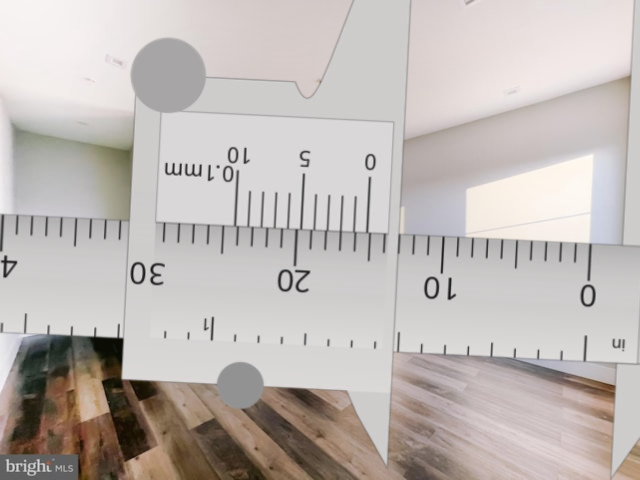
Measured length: 15.2 mm
